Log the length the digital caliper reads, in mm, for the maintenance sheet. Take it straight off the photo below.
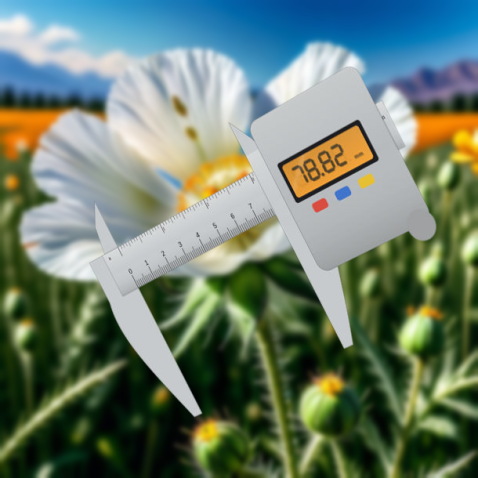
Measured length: 78.82 mm
